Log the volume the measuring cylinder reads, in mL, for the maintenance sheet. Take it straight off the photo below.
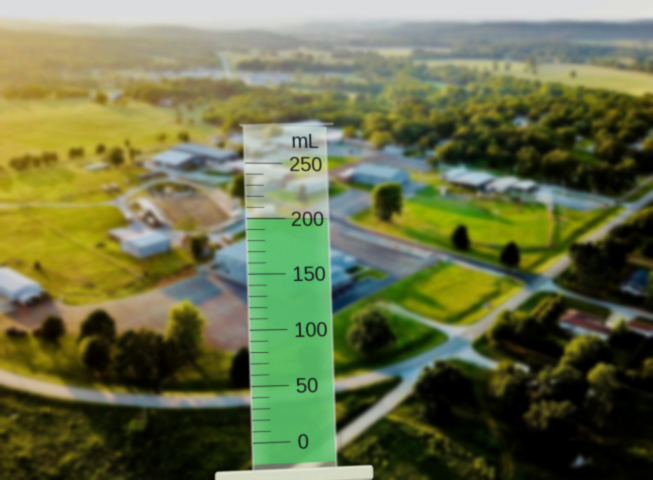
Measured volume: 200 mL
